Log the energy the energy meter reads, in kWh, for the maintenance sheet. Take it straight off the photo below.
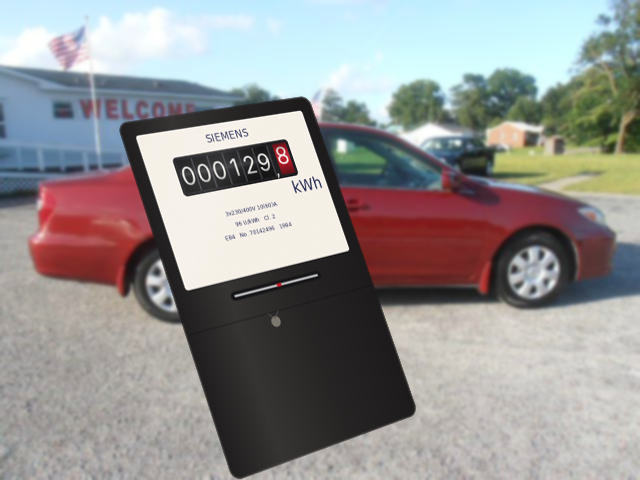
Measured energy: 129.8 kWh
